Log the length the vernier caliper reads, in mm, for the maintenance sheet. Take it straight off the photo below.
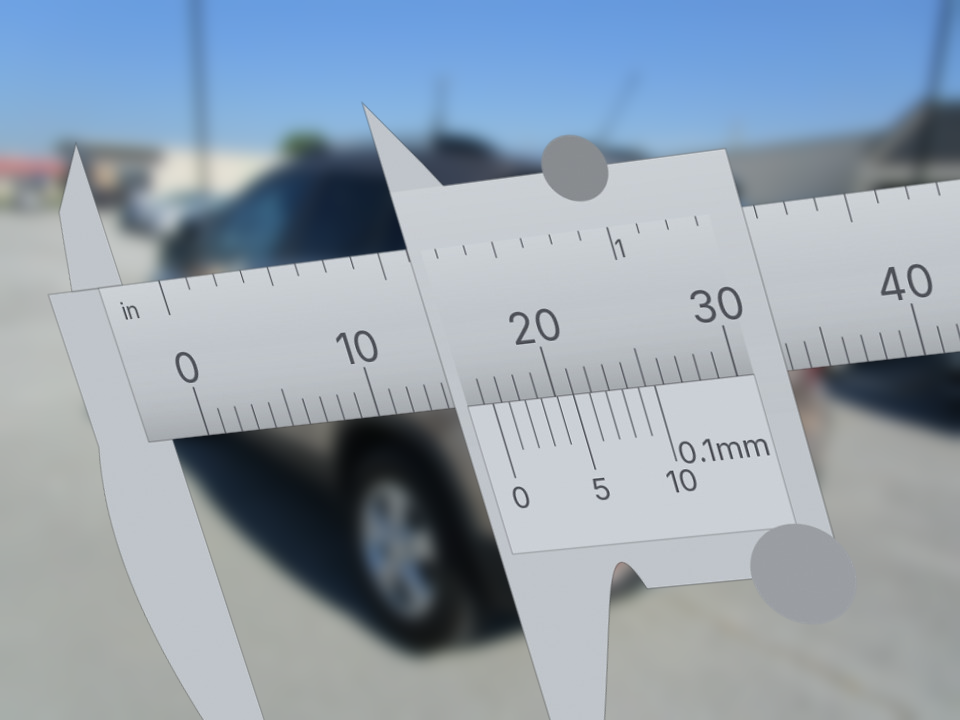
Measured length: 16.5 mm
